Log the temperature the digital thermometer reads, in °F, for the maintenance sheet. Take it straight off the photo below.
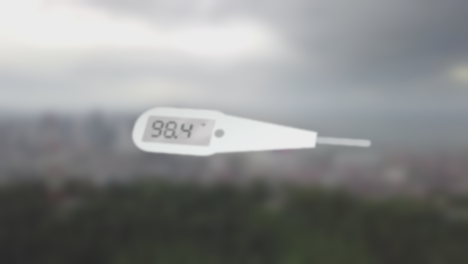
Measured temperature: 98.4 °F
